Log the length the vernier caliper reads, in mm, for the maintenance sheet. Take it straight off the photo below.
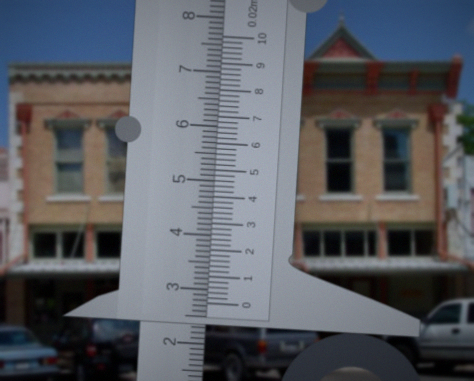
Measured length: 27.5 mm
